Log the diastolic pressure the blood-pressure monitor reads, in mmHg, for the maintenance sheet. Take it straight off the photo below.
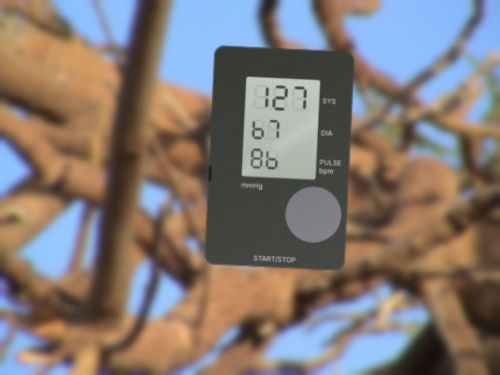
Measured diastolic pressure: 67 mmHg
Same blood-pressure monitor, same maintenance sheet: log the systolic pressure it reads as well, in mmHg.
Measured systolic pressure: 127 mmHg
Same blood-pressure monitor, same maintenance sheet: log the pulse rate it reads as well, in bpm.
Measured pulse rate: 86 bpm
